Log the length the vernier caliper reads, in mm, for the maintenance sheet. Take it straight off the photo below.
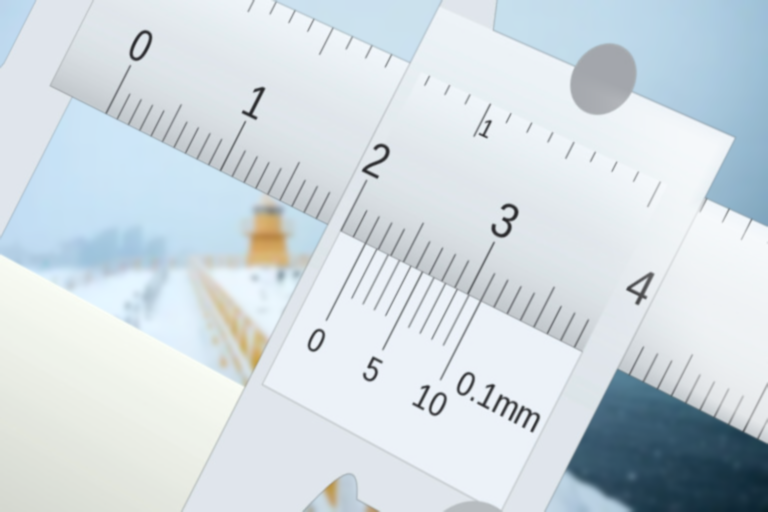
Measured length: 22.0 mm
